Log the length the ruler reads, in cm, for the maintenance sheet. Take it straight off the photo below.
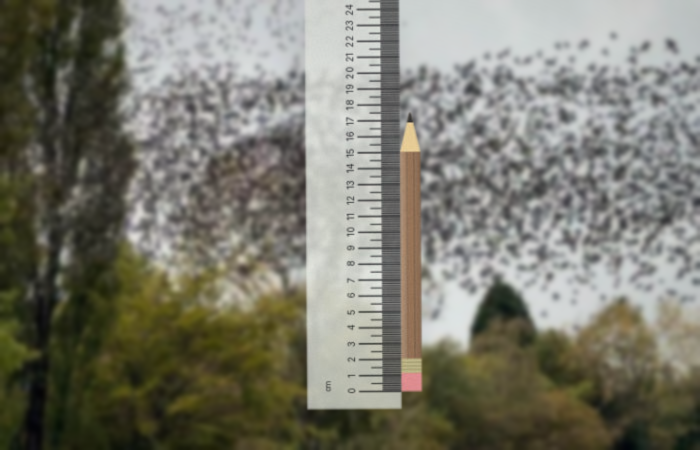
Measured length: 17.5 cm
